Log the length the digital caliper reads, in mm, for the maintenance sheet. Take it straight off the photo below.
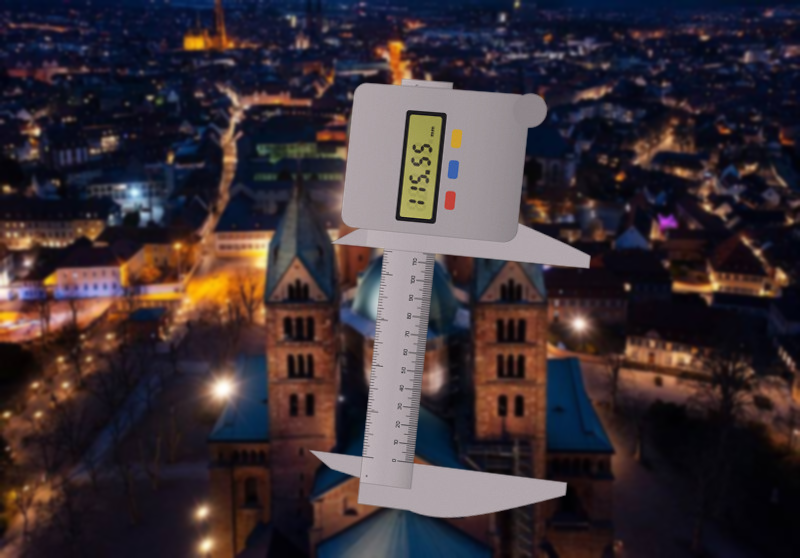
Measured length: 115.55 mm
